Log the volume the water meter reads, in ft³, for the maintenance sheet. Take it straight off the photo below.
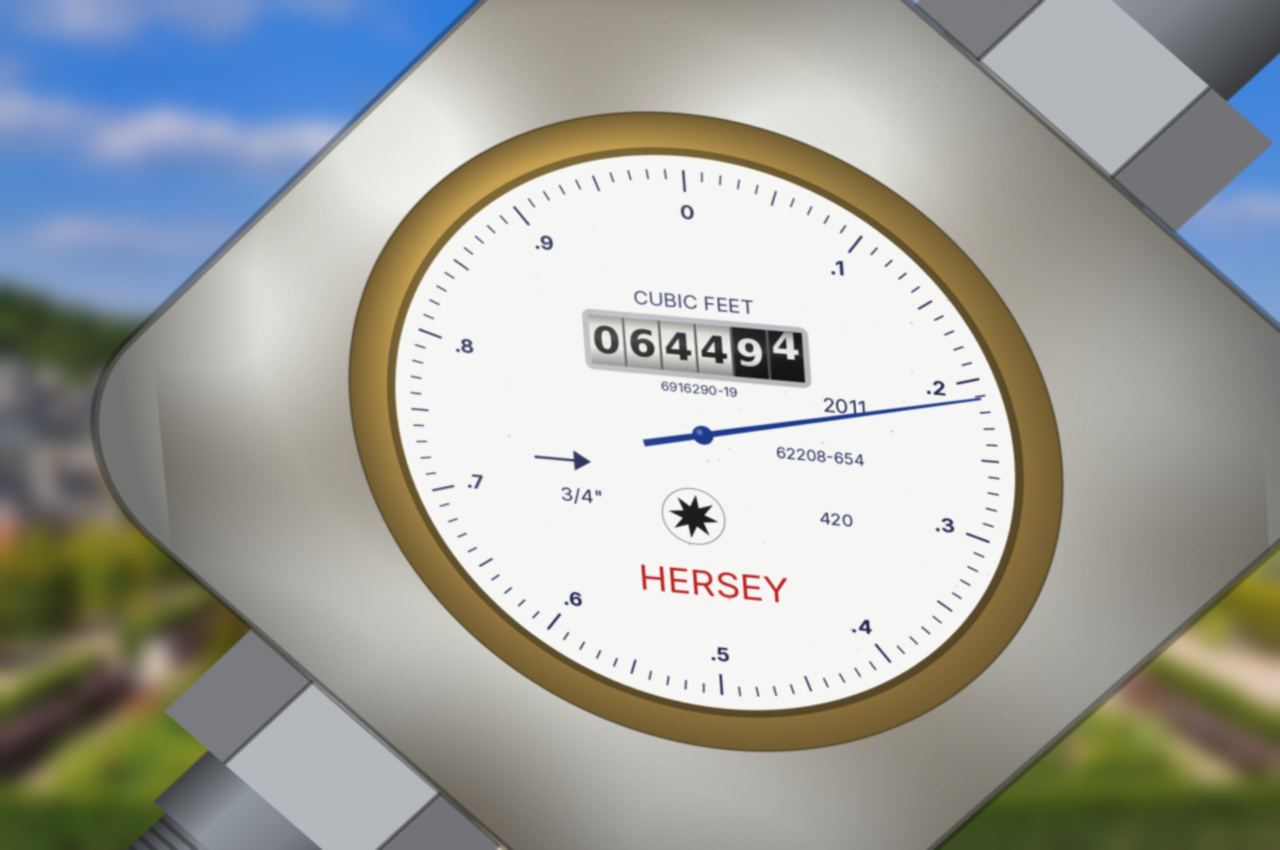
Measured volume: 64494.21 ft³
